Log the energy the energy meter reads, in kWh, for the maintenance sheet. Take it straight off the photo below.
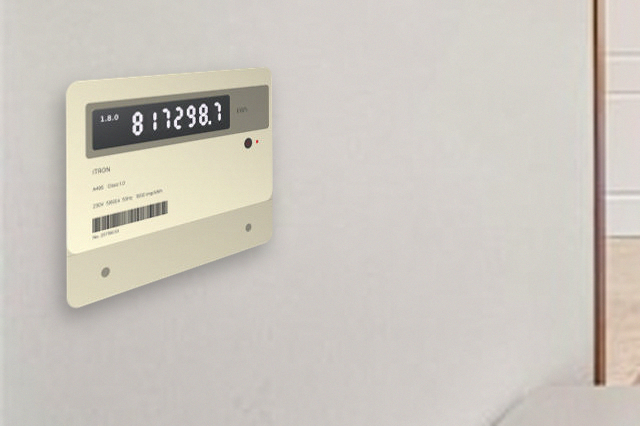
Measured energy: 817298.7 kWh
